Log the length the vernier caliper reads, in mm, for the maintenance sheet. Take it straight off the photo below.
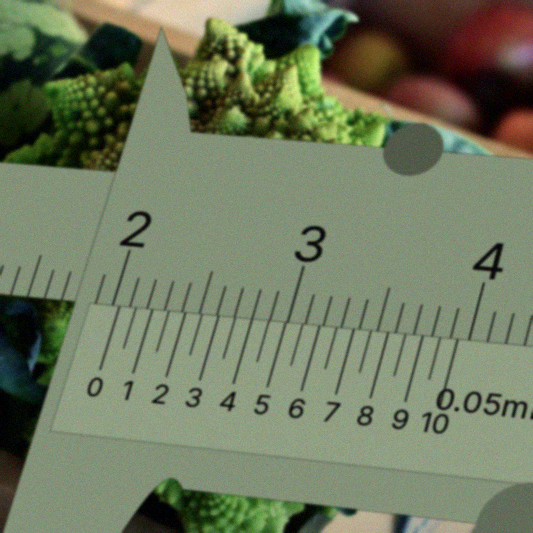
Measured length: 20.4 mm
